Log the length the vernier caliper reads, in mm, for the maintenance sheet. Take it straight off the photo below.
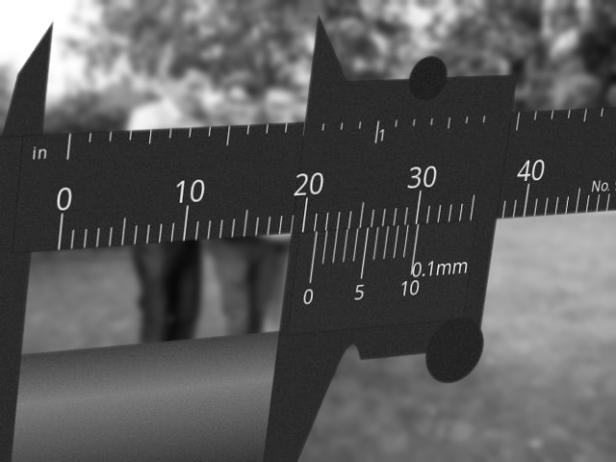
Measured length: 21.2 mm
